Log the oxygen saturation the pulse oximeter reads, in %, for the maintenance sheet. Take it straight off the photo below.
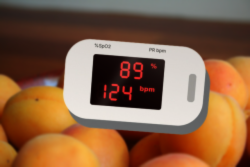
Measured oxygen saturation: 89 %
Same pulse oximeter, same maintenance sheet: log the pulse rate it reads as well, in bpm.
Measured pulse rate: 124 bpm
